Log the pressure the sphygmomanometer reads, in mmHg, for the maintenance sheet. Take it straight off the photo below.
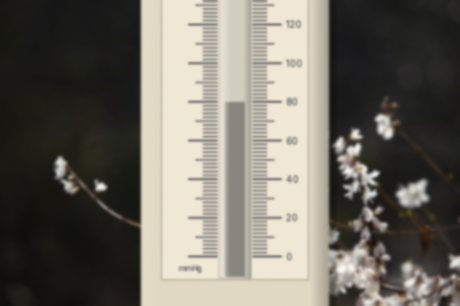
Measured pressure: 80 mmHg
